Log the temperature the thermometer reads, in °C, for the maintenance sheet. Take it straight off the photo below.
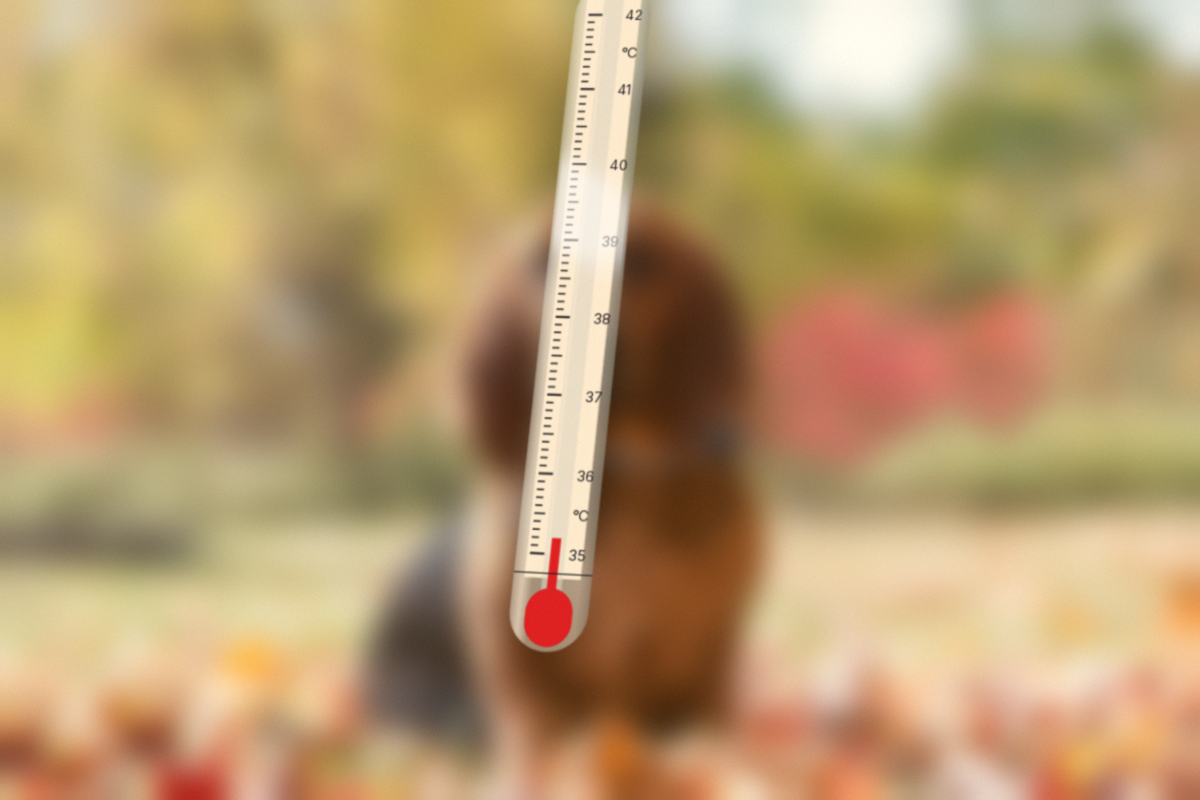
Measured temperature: 35.2 °C
